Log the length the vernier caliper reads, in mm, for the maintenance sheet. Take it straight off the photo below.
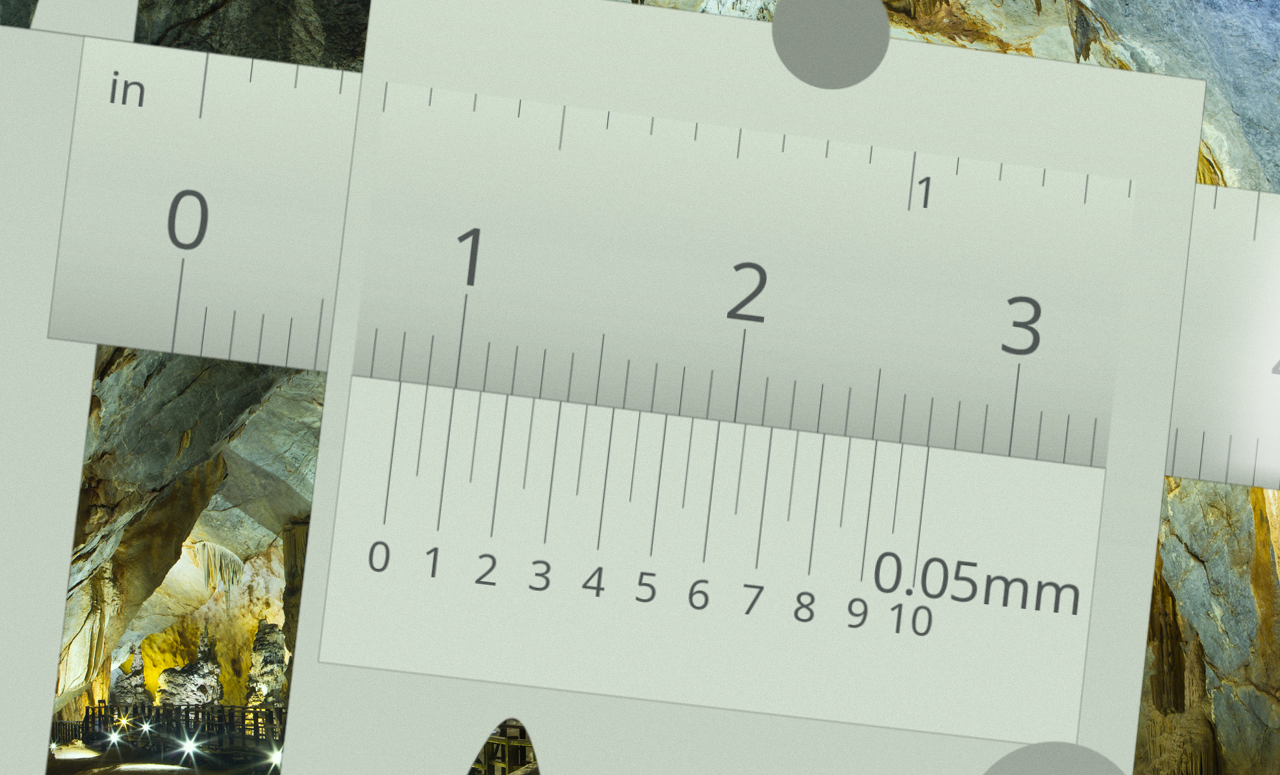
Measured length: 8.05 mm
